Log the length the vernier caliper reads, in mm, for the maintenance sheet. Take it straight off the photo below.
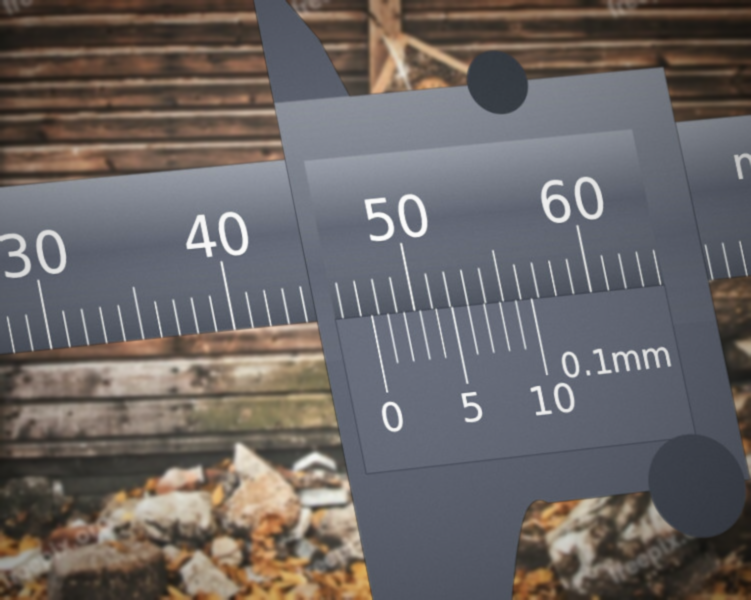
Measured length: 47.6 mm
